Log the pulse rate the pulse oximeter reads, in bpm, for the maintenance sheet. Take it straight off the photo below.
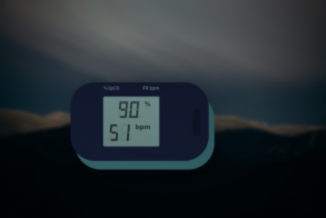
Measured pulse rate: 51 bpm
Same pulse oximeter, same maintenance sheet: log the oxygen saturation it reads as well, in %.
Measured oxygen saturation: 90 %
